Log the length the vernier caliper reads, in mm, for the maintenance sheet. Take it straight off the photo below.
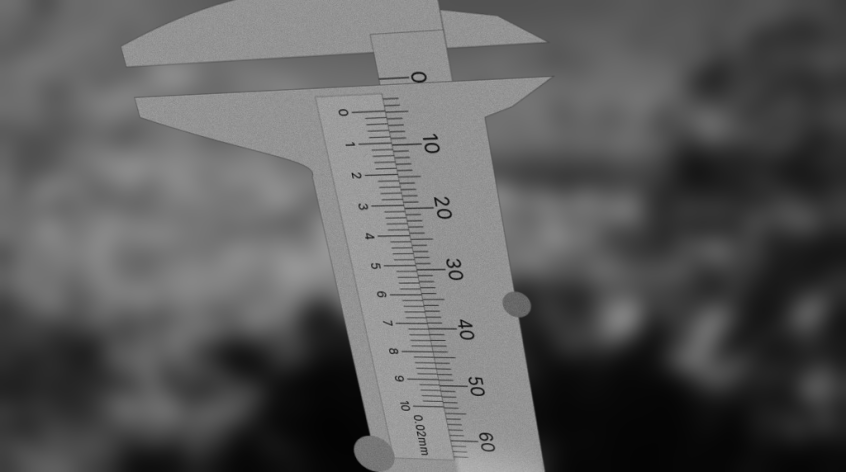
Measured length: 4.8 mm
